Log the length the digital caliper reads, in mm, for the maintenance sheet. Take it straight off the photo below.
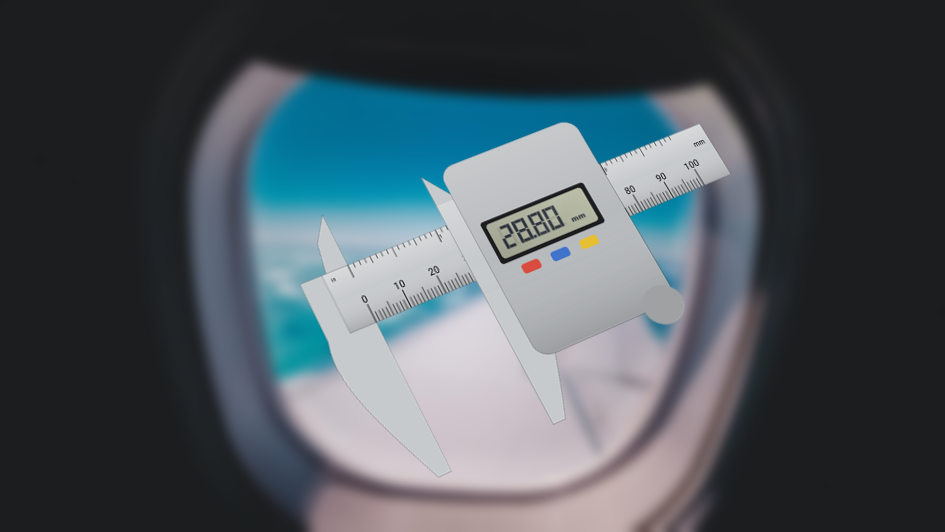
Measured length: 28.80 mm
